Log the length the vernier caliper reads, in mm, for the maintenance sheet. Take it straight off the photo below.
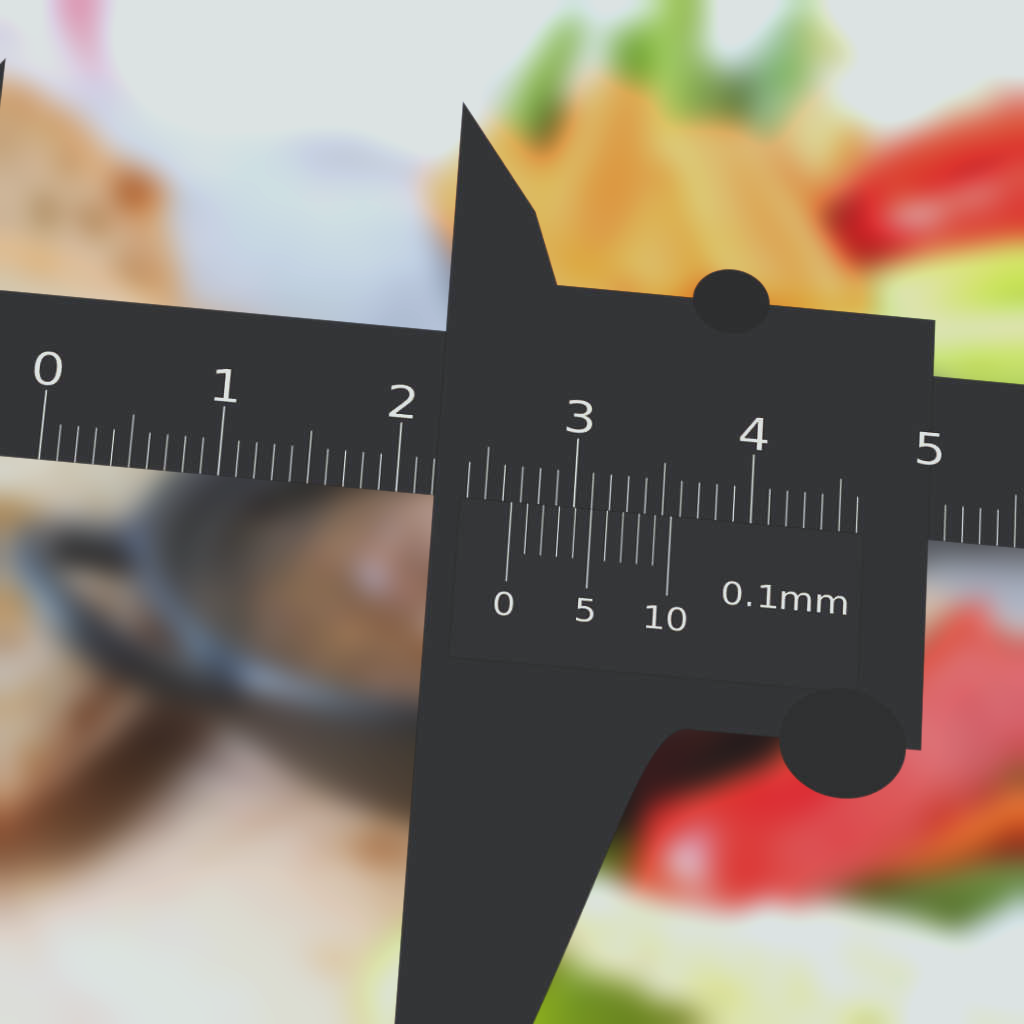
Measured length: 26.5 mm
